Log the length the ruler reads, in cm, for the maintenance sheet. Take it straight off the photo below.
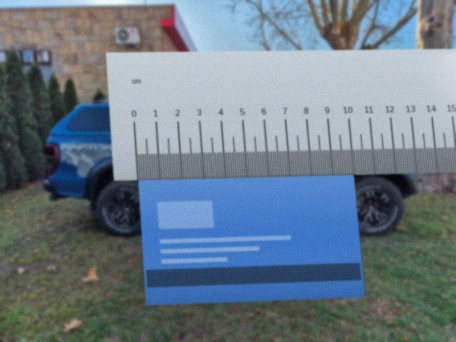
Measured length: 10 cm
